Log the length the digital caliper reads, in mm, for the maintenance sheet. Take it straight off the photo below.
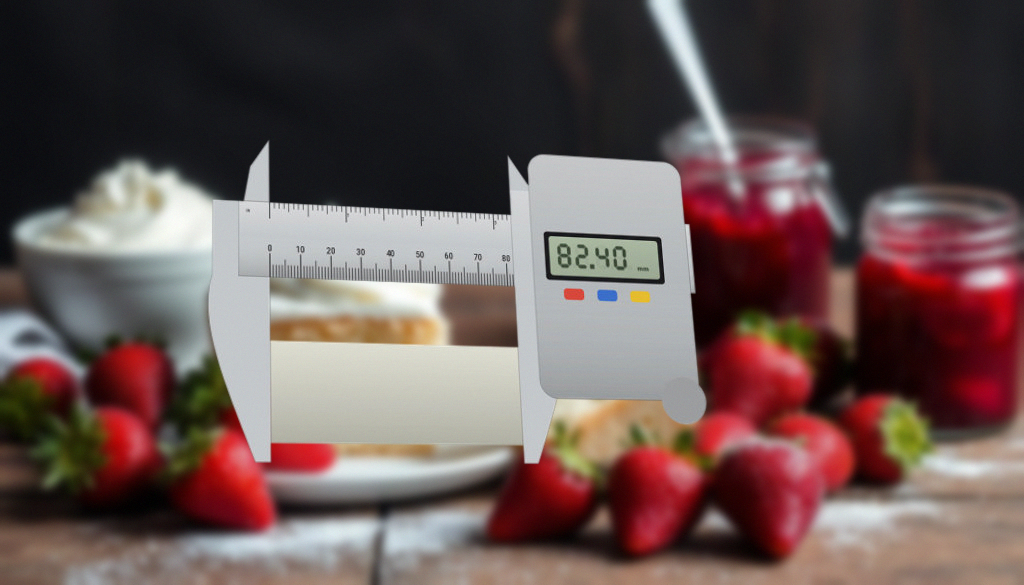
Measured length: 82.40 mm
